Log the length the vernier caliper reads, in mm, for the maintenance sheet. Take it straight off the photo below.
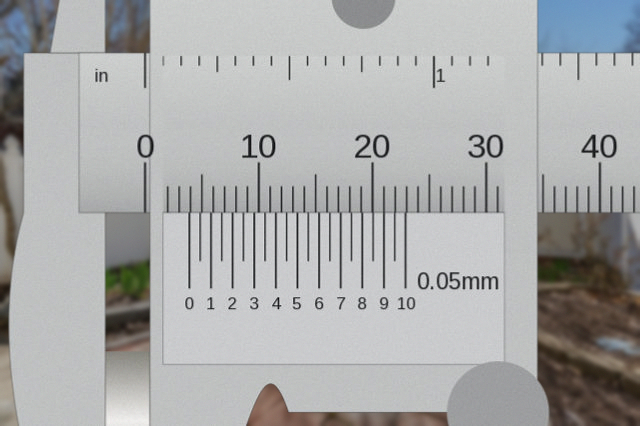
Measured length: 3.9 mm
